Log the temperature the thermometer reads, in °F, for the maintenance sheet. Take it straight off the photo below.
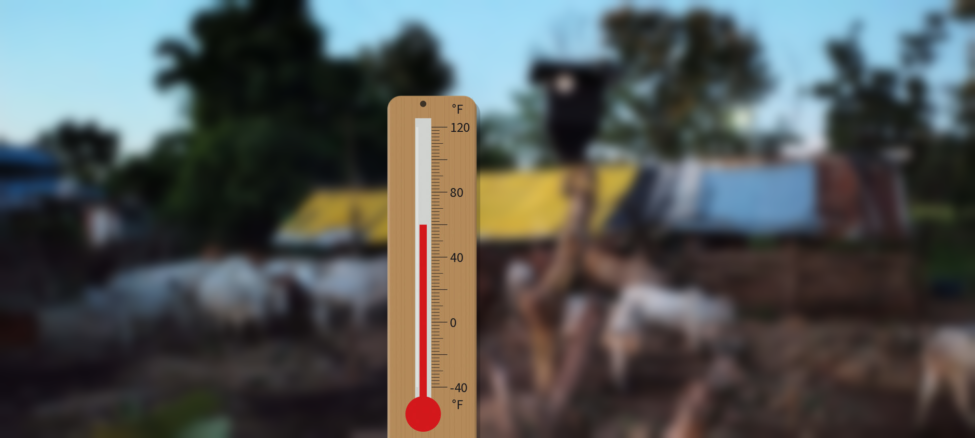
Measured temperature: 60 °F
